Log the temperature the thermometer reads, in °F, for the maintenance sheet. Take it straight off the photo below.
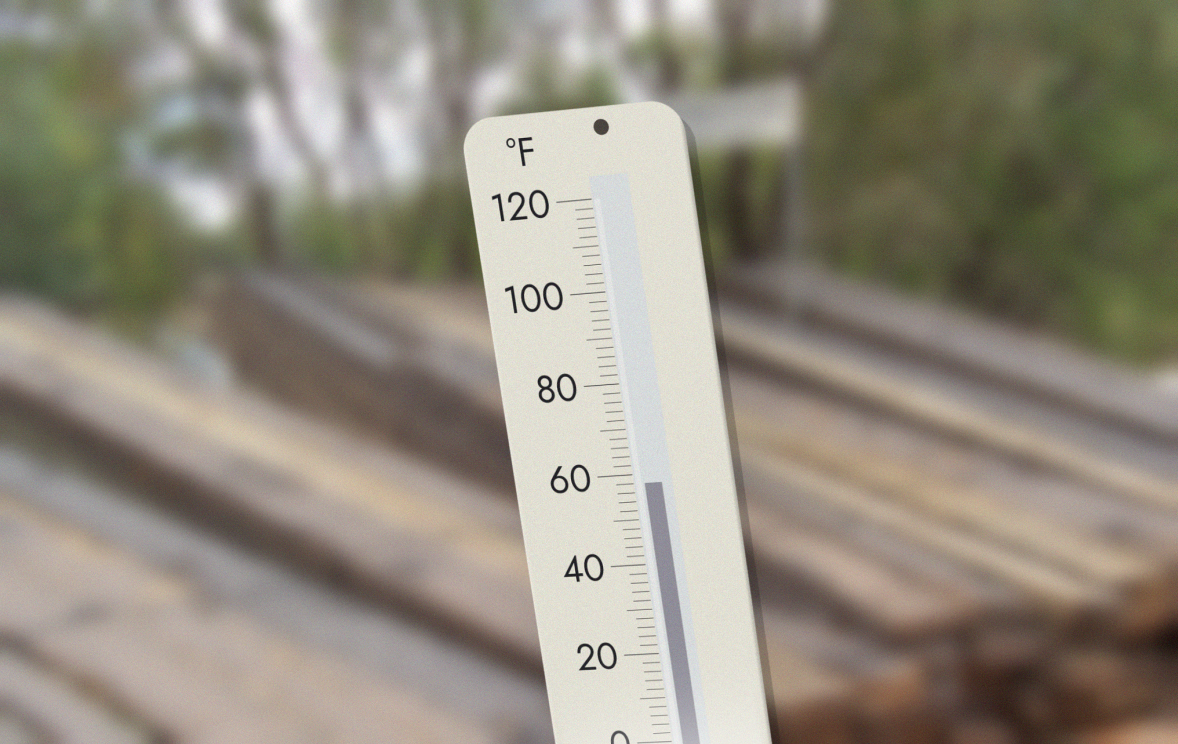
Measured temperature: 58 °F
